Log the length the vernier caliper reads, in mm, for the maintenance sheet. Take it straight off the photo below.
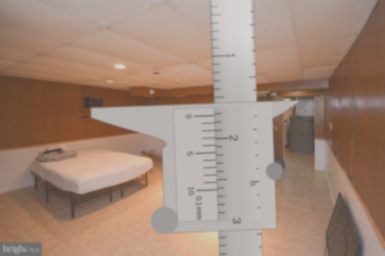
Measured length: 17.2 mm
